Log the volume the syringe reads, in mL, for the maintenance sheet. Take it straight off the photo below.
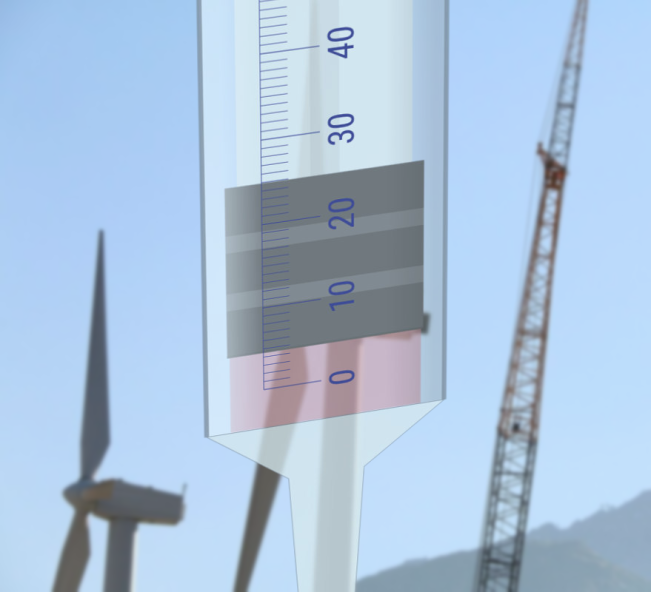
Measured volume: 4.5 mL
